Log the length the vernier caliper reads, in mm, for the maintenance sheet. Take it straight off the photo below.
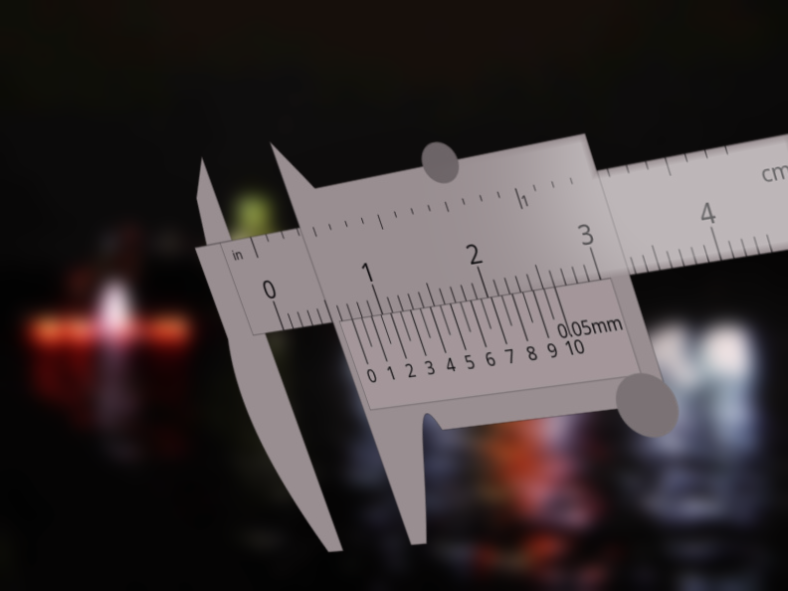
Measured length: 7.0 mm
